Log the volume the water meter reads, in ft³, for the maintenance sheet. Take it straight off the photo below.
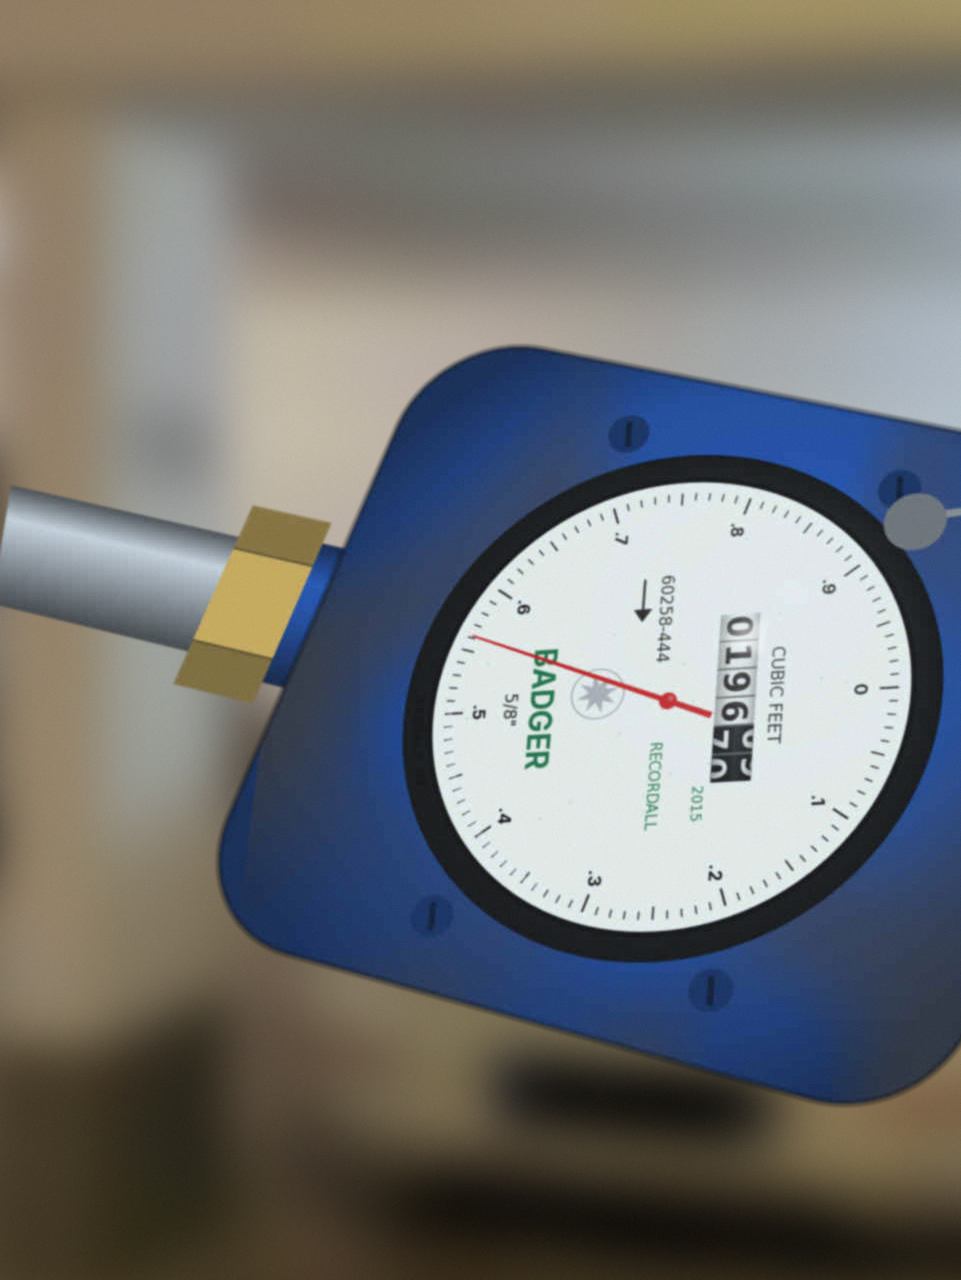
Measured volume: 19669.56 ft³
